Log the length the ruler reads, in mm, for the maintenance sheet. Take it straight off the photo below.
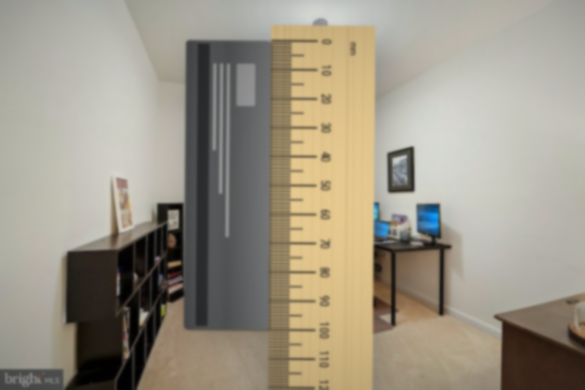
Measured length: 100 mm
